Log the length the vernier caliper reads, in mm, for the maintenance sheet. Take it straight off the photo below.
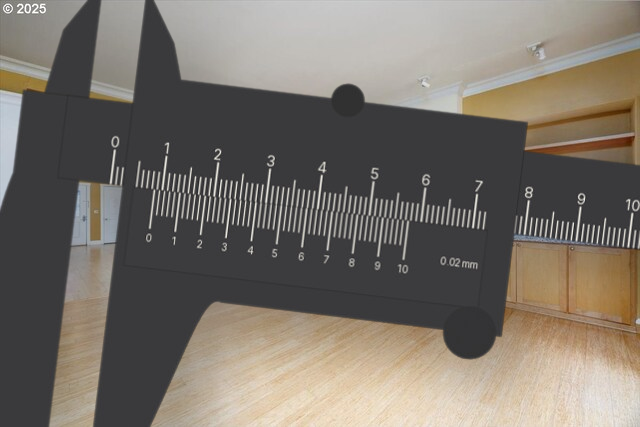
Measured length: 8.5 mm
